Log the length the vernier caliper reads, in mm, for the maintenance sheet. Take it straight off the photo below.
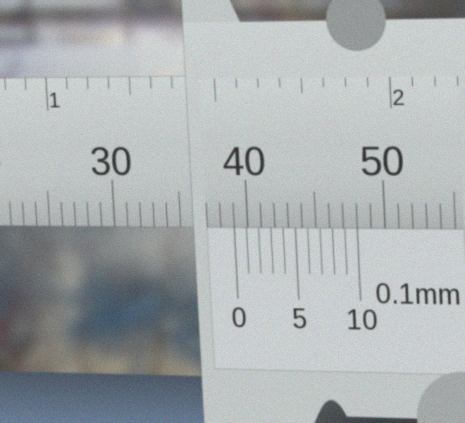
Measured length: 39.0 mm
